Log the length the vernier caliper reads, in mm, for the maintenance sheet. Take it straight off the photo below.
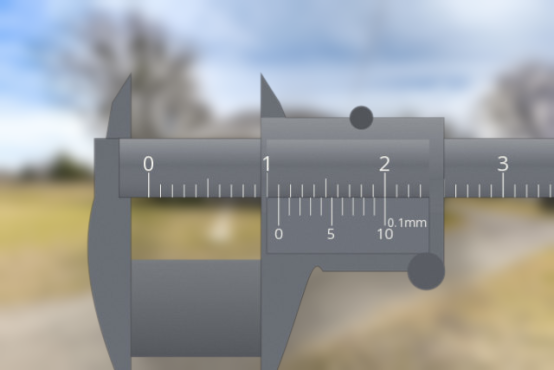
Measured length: 11.0 mm
